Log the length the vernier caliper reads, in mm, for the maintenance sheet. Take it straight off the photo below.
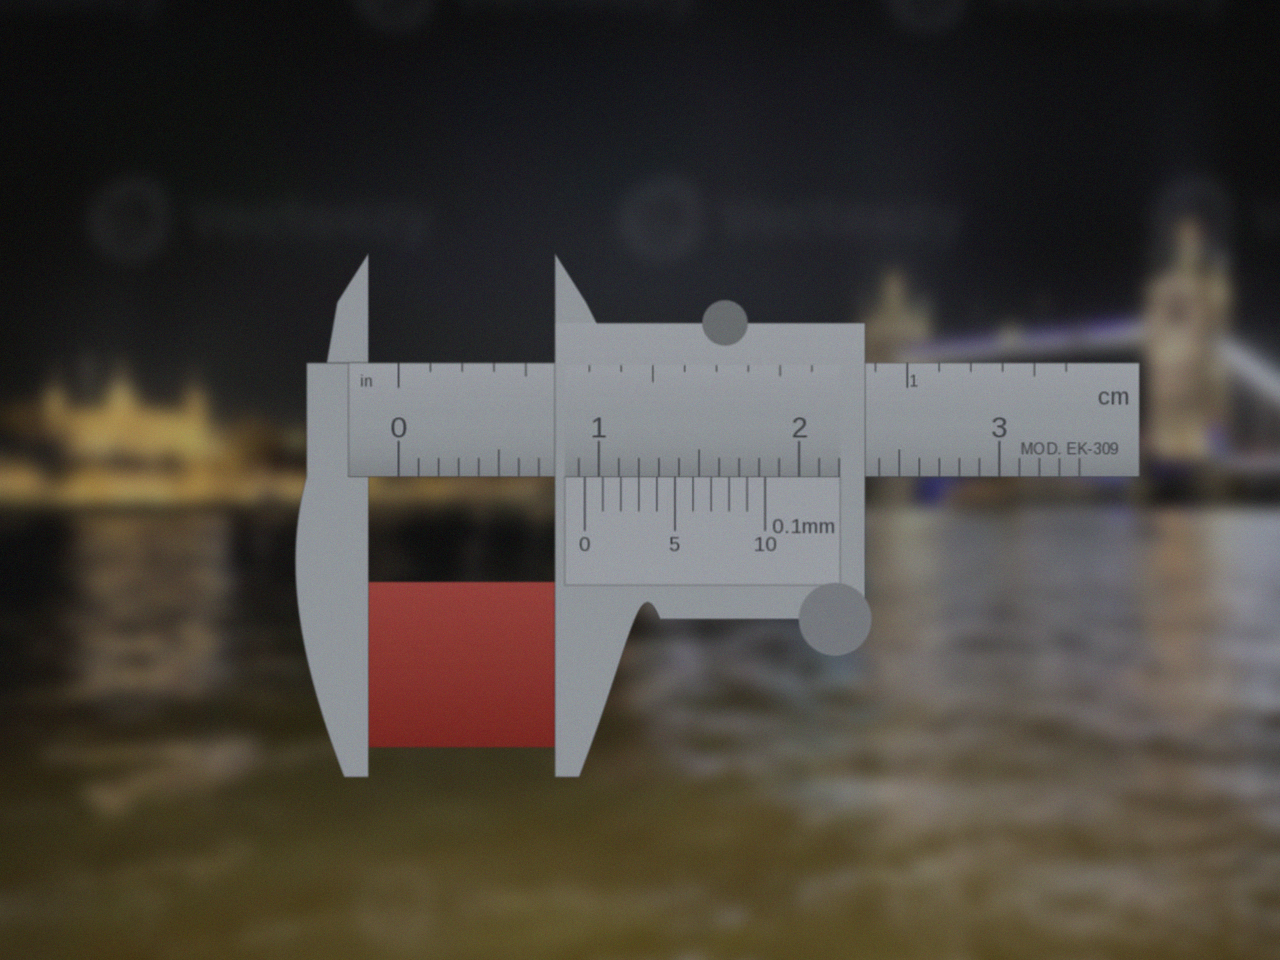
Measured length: 9.3 mm
